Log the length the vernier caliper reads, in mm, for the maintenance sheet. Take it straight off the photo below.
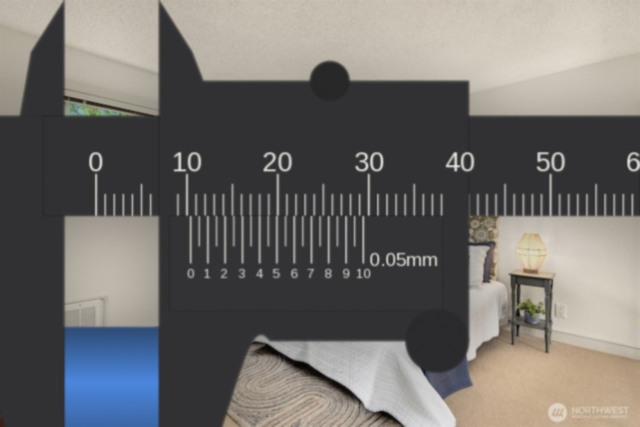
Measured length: 10.4 mm
